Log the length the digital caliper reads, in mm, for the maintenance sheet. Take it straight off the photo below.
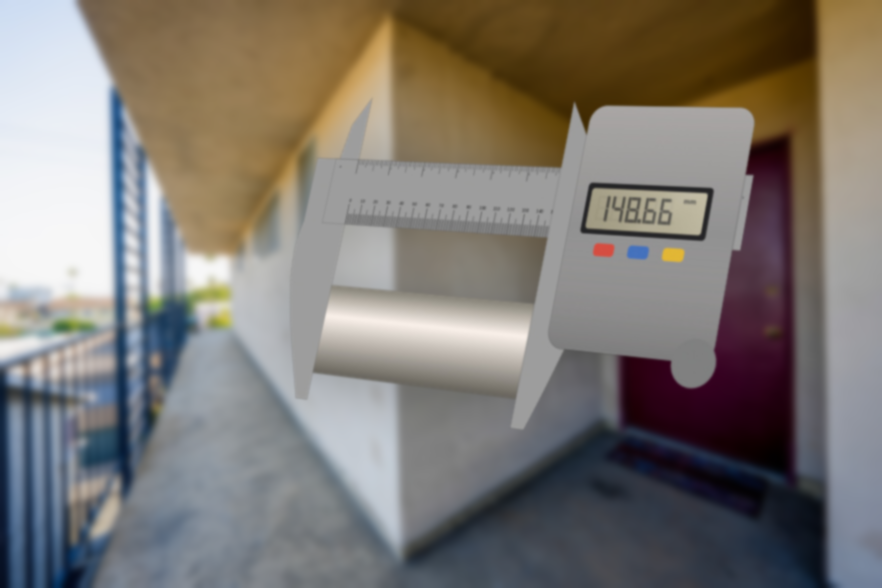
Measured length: 148.66 mm
